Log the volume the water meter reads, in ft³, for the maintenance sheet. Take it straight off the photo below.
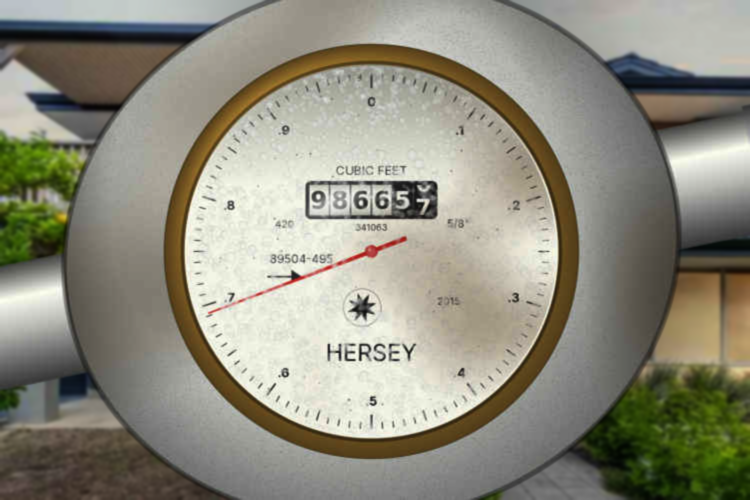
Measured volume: 986656.69 ft³
